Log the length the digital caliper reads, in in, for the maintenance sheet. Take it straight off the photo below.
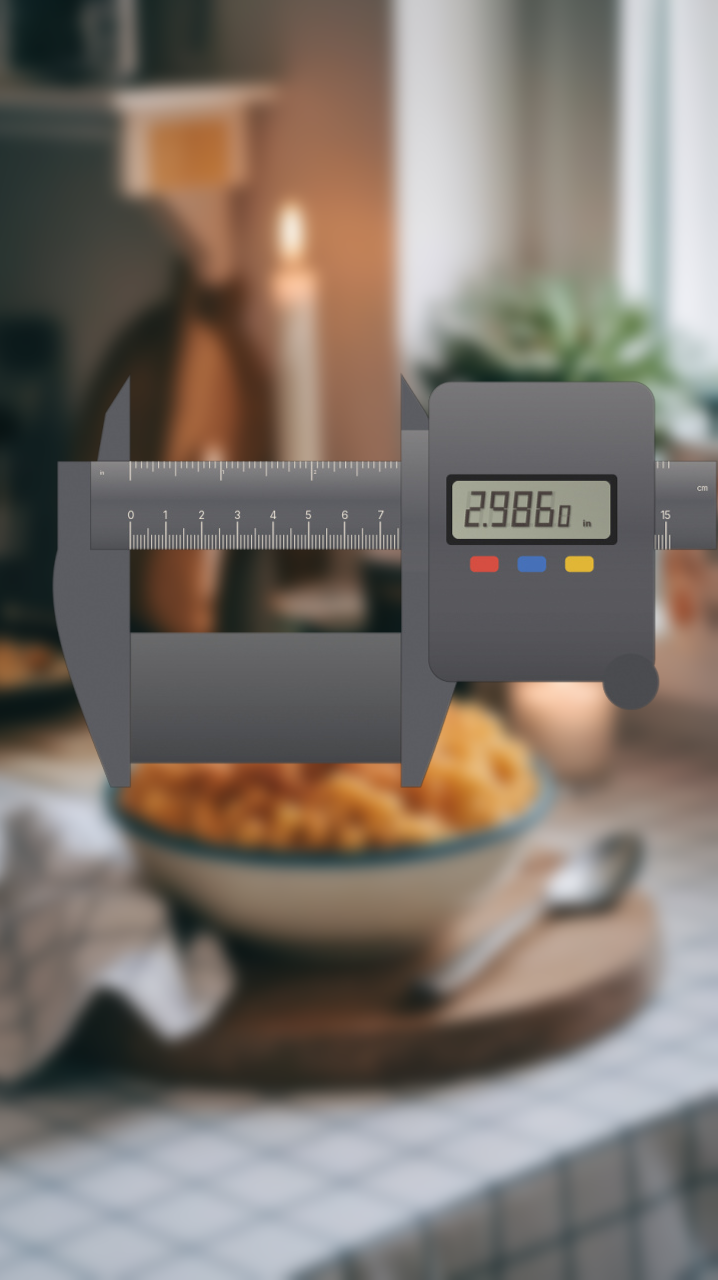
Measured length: 2.9860 in
